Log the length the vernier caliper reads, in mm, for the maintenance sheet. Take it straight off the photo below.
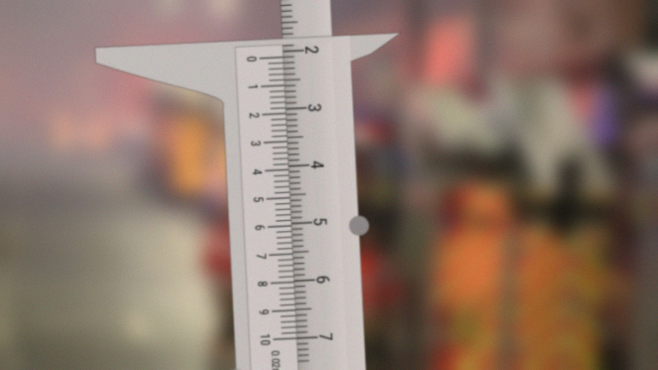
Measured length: 21.0 mm
